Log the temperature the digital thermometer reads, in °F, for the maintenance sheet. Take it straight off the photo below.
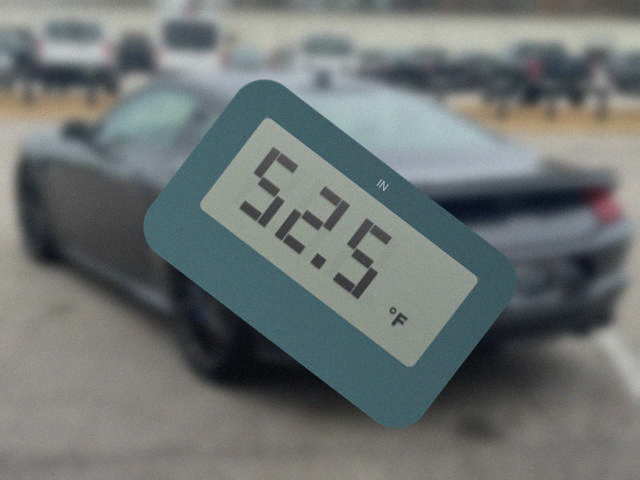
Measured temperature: 52.5 °F
